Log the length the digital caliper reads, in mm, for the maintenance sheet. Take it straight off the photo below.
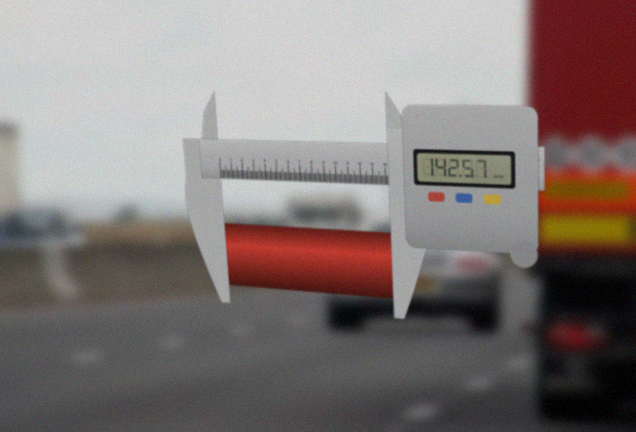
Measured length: 142.57 mm
